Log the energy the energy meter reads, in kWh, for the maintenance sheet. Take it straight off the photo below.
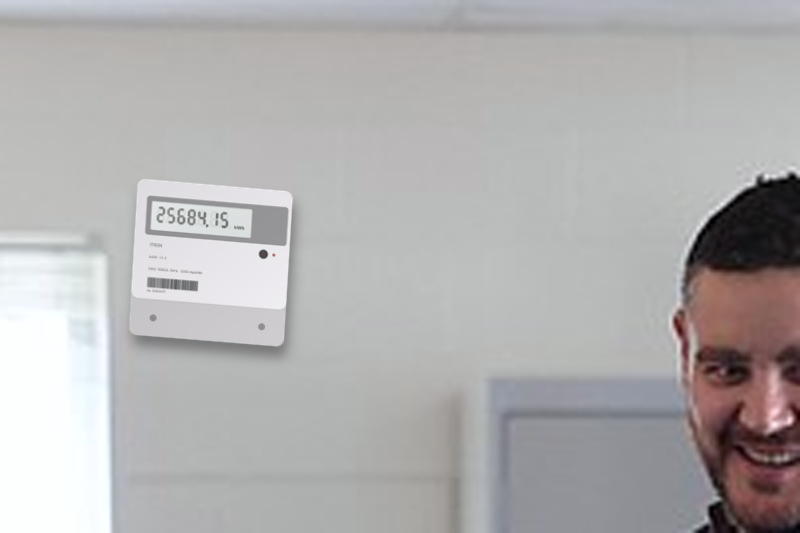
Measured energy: 25684.15 kWh
